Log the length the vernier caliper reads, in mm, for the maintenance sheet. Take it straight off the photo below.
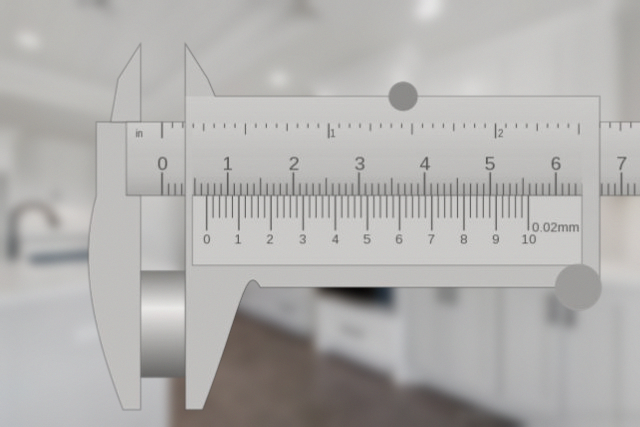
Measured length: 6.8 mm
